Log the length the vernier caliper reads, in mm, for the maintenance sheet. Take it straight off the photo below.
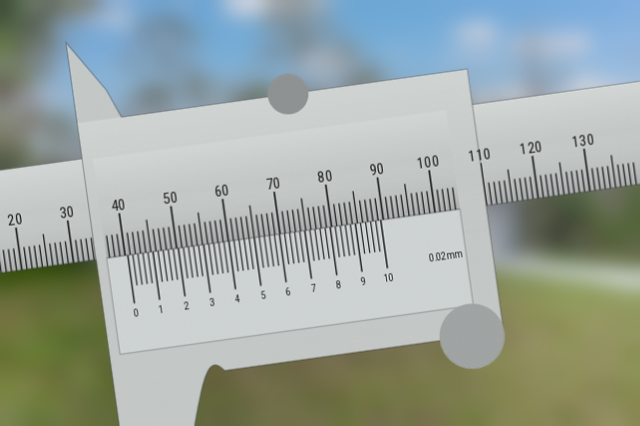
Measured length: 40.5 mm
